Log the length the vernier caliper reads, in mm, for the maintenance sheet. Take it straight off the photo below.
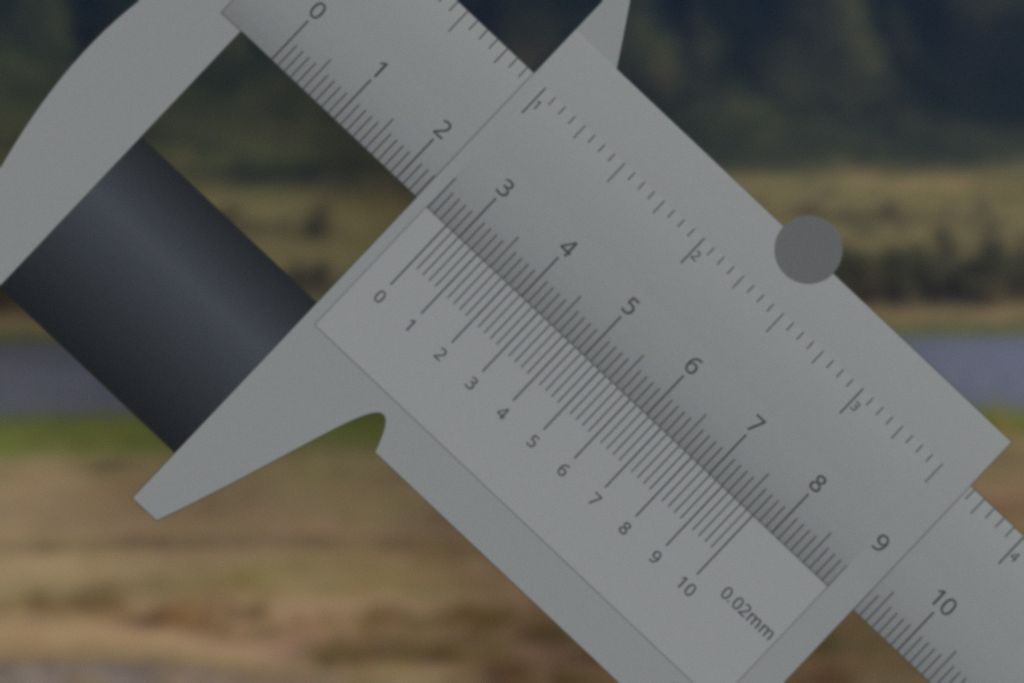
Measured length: 28.0 mm
